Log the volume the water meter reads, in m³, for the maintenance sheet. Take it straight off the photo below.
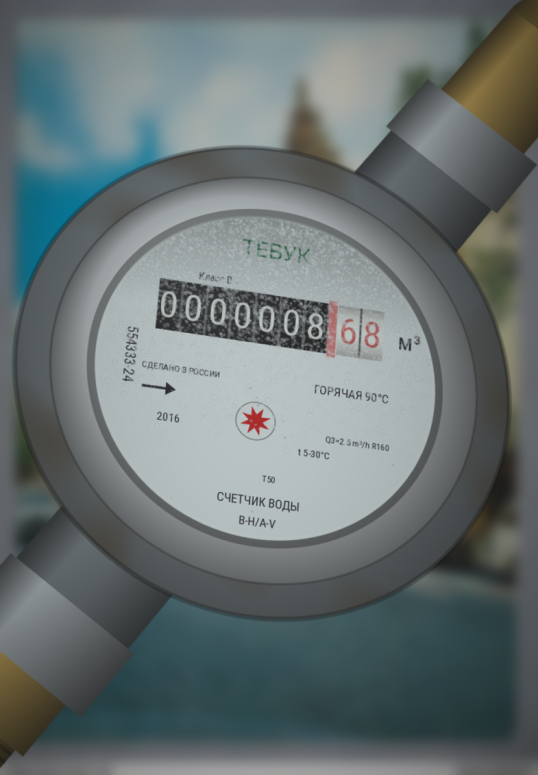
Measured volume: 8.68 m³
